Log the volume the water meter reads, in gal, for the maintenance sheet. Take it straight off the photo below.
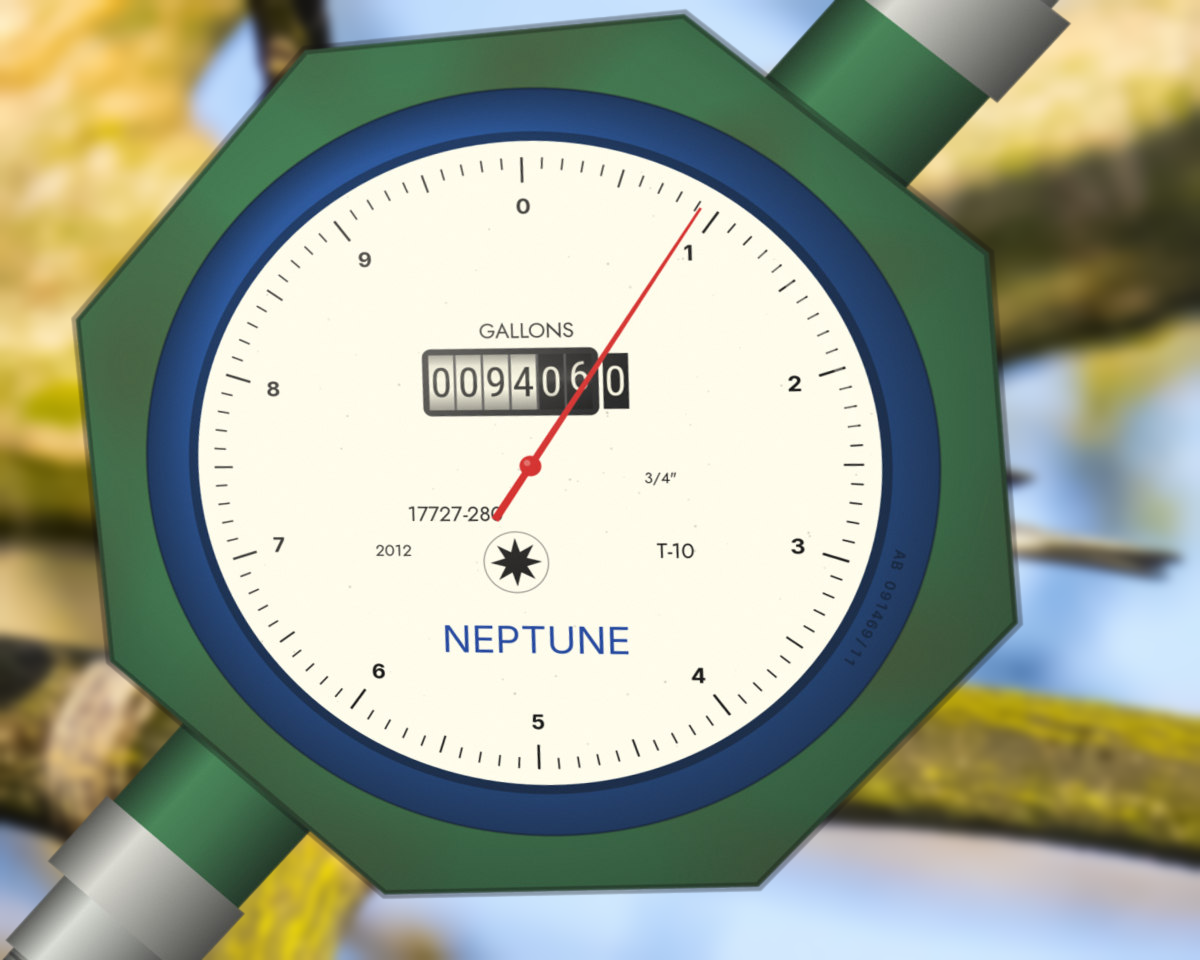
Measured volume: 94060.9 gal
